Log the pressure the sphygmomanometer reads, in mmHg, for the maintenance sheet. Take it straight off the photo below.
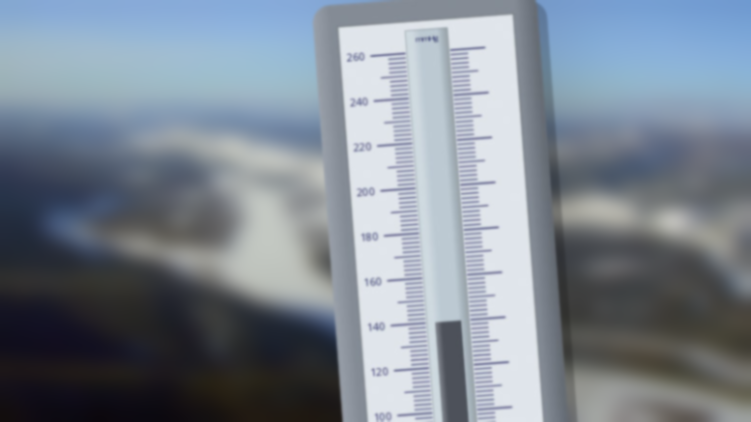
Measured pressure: 140 mmHg
